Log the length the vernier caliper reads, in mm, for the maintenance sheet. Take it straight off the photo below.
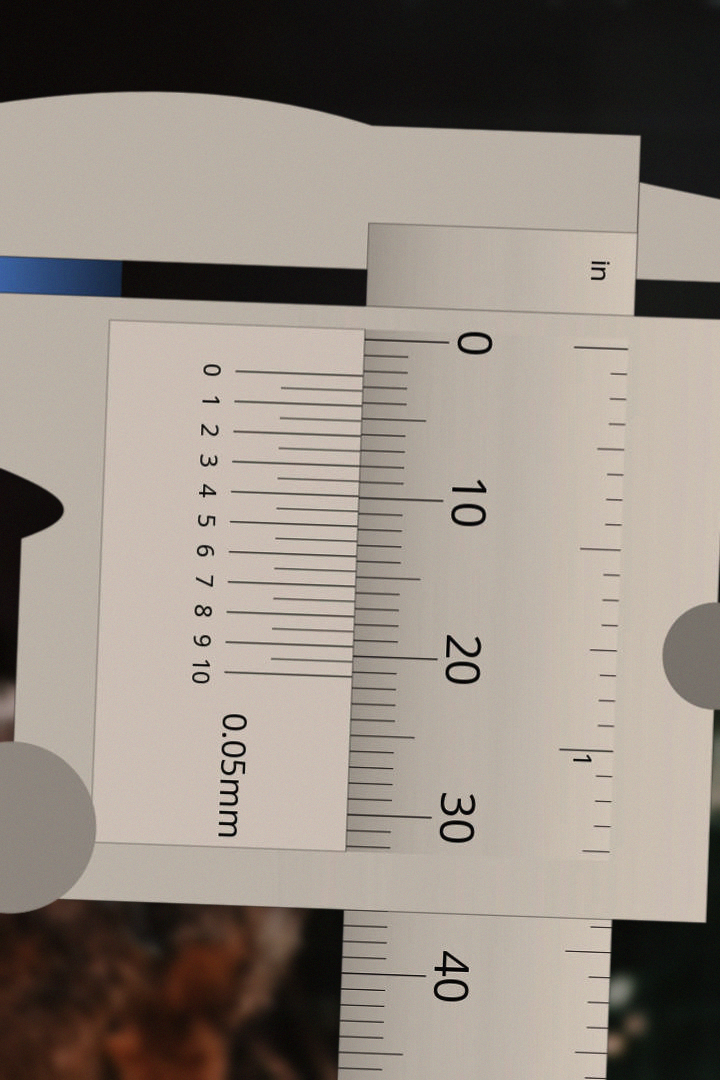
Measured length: 2.3 mm
